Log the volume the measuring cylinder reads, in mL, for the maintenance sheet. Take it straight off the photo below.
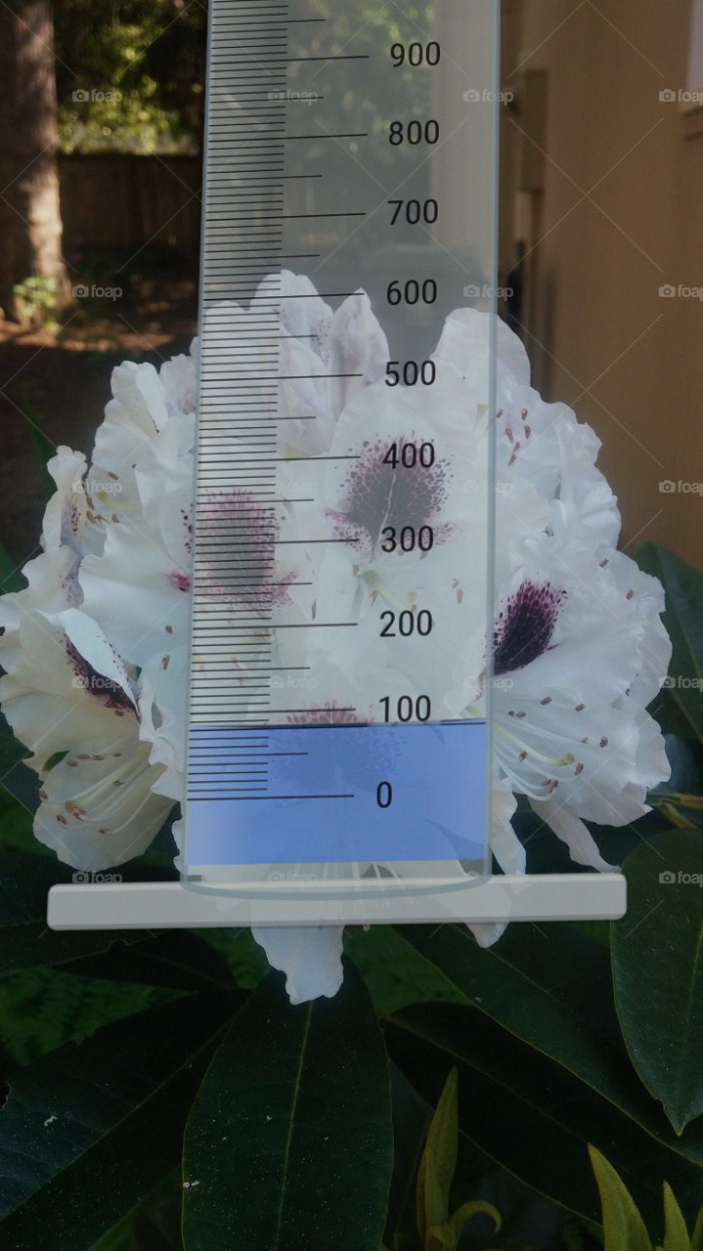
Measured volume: 80 mL
